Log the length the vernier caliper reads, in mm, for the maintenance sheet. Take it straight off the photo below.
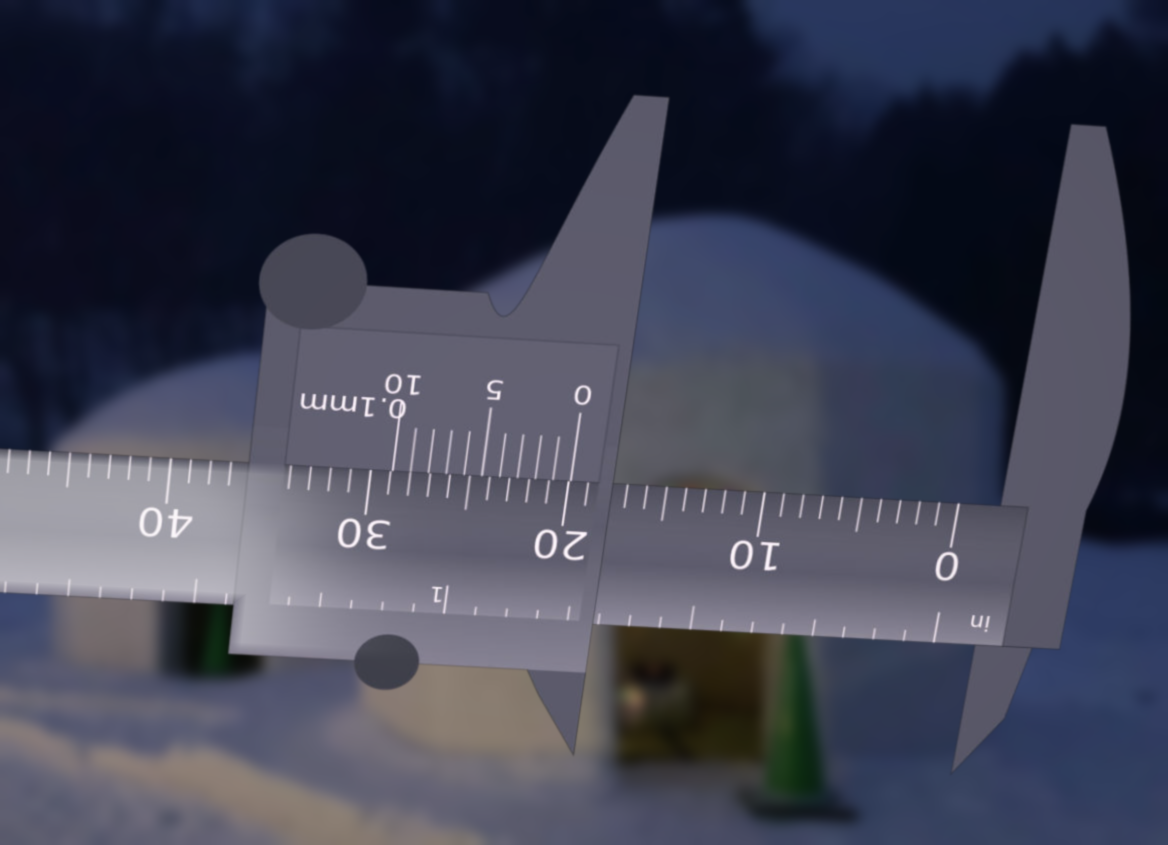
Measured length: 19.9 mm
